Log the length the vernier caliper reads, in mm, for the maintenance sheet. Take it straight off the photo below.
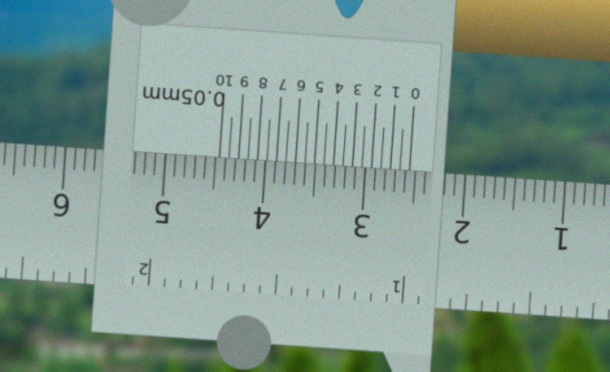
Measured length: 25.6 mm
